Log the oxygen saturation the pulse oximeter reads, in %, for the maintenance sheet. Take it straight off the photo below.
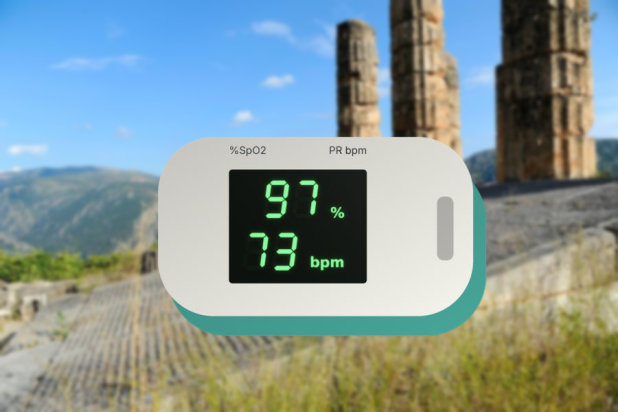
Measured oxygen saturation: 97 %
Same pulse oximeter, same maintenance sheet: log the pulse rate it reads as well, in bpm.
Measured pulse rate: 73 bpm
